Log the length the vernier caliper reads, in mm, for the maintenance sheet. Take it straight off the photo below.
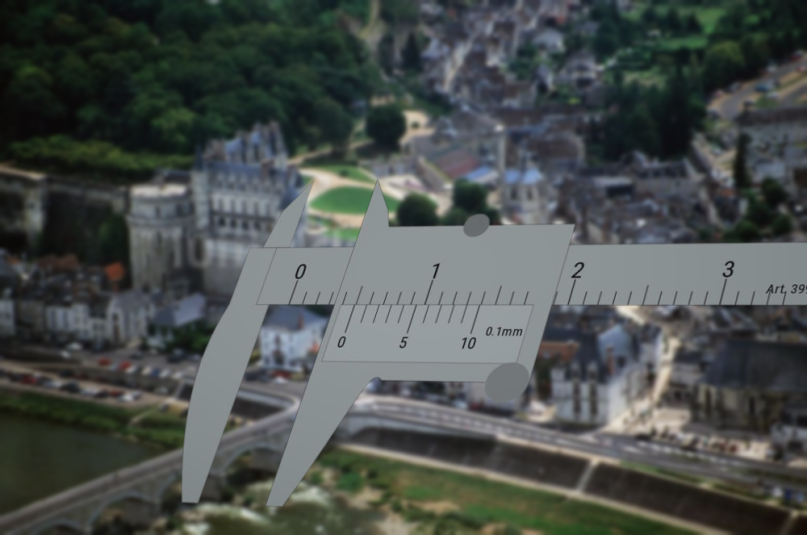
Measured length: 4.9 mm
